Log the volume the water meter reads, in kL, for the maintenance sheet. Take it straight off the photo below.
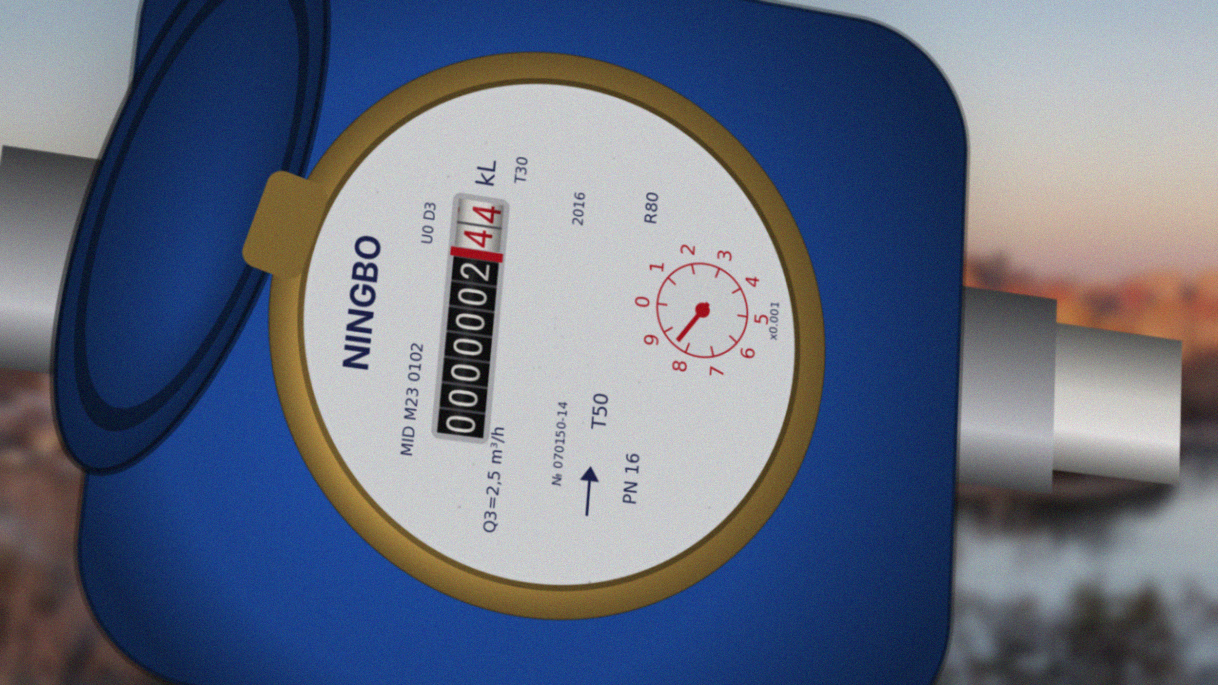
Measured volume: 2.438 kL
